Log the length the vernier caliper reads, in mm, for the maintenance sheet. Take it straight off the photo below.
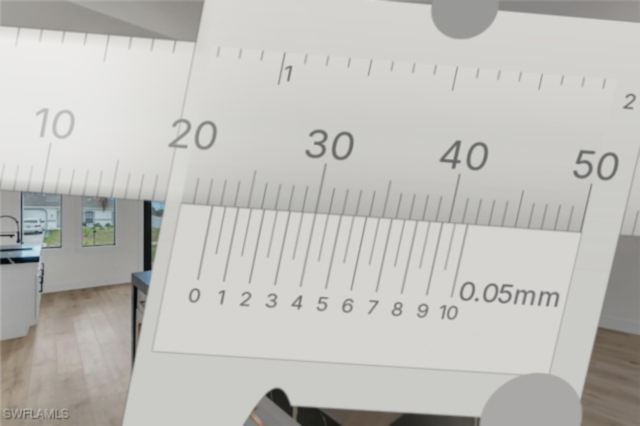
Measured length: 22.4 mm
